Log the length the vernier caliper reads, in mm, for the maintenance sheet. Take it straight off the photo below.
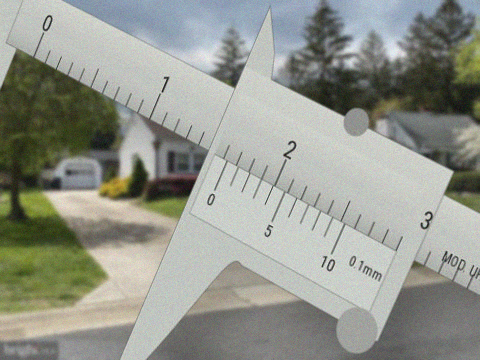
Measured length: 16.3 mm
